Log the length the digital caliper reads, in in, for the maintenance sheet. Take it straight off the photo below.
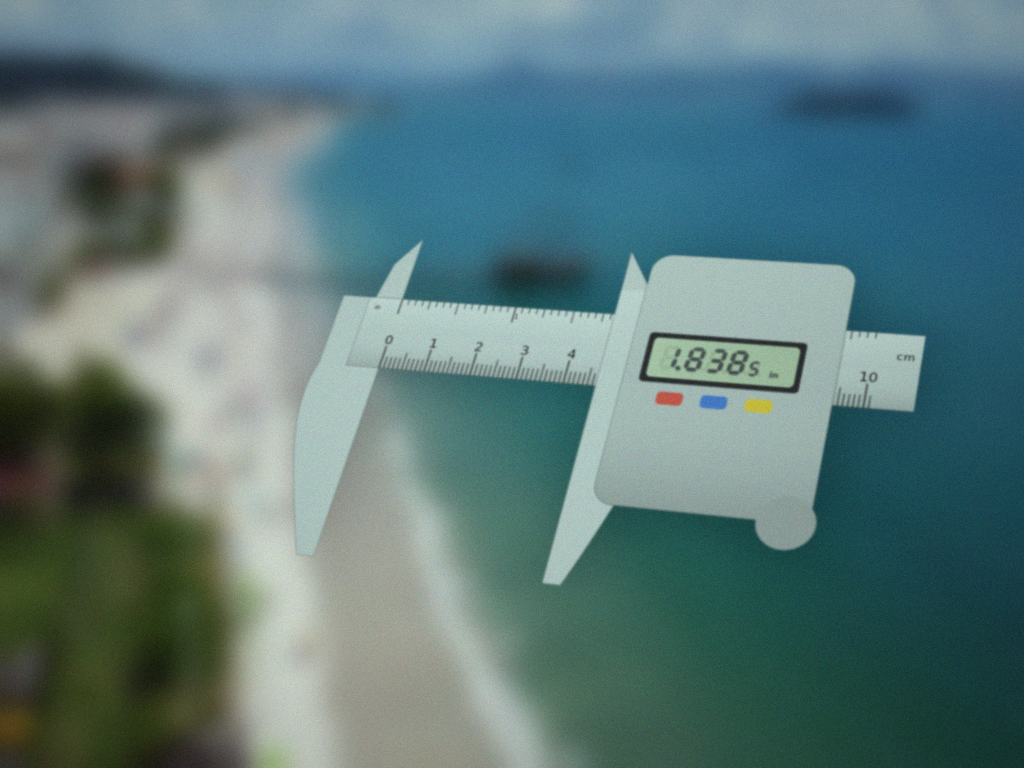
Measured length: 1.8385 in
